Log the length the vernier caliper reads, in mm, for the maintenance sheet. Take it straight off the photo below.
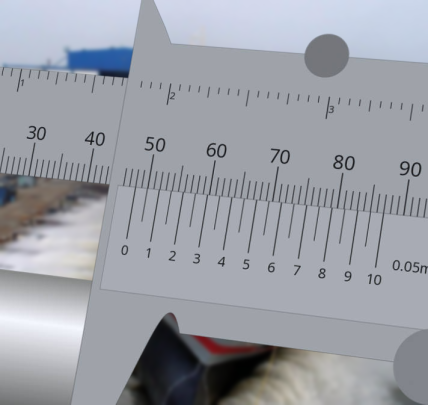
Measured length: 48.0 mm
